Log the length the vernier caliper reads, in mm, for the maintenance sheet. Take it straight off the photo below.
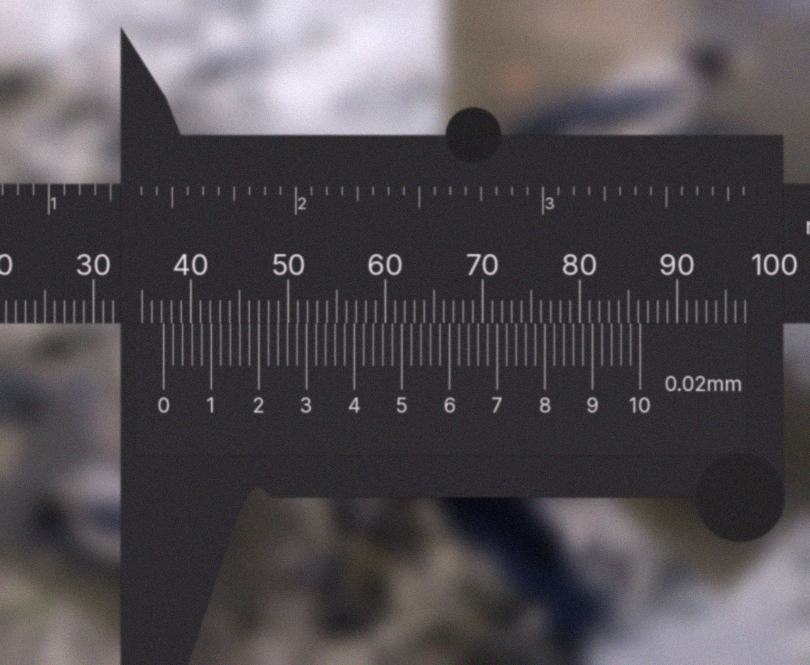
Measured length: 37.2 mm
